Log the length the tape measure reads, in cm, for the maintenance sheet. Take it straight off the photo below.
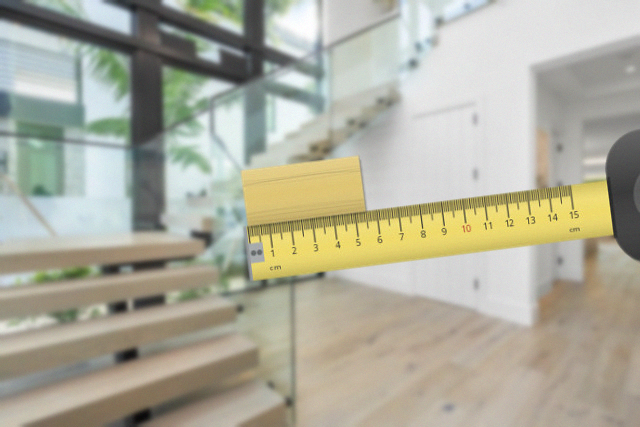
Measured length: 5.5 cm
